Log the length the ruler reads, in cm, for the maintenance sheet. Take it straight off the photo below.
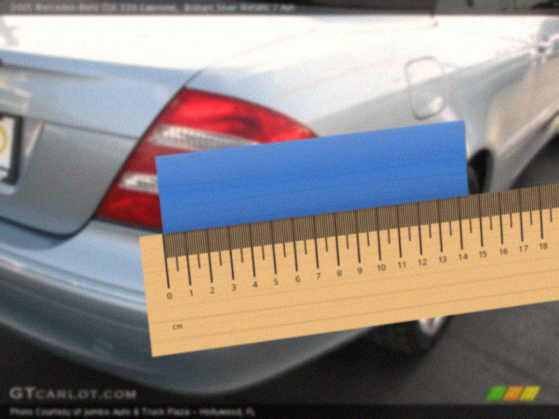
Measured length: 14.5 cm
